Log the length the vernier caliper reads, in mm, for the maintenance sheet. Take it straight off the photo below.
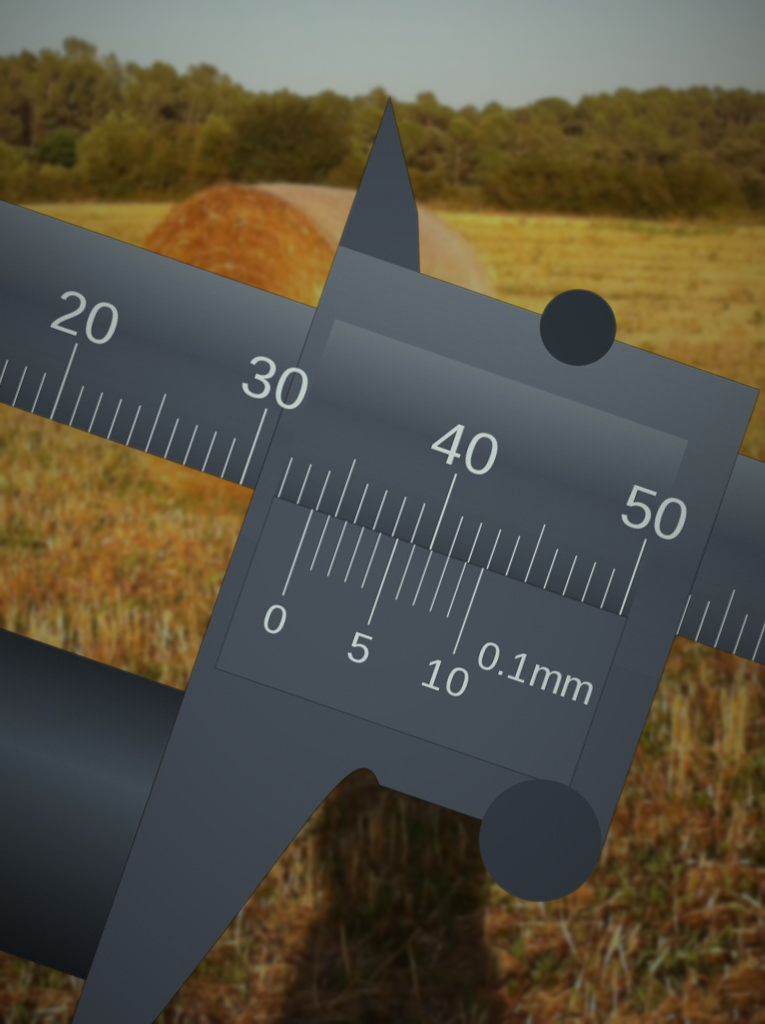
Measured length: 33.8 mm
